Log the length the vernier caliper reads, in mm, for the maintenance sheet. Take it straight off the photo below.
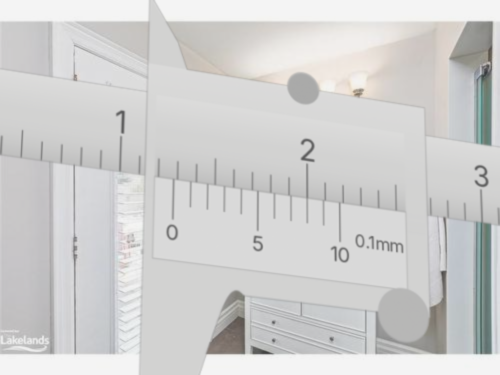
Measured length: 12.8 mm
